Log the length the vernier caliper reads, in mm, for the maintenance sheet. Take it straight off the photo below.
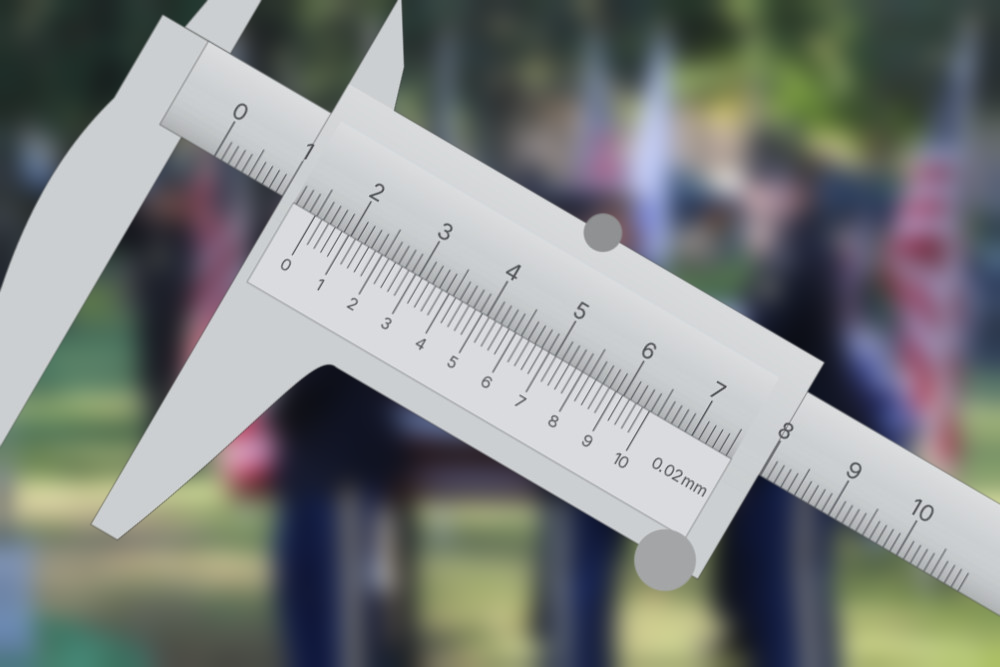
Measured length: 14.8 mm
